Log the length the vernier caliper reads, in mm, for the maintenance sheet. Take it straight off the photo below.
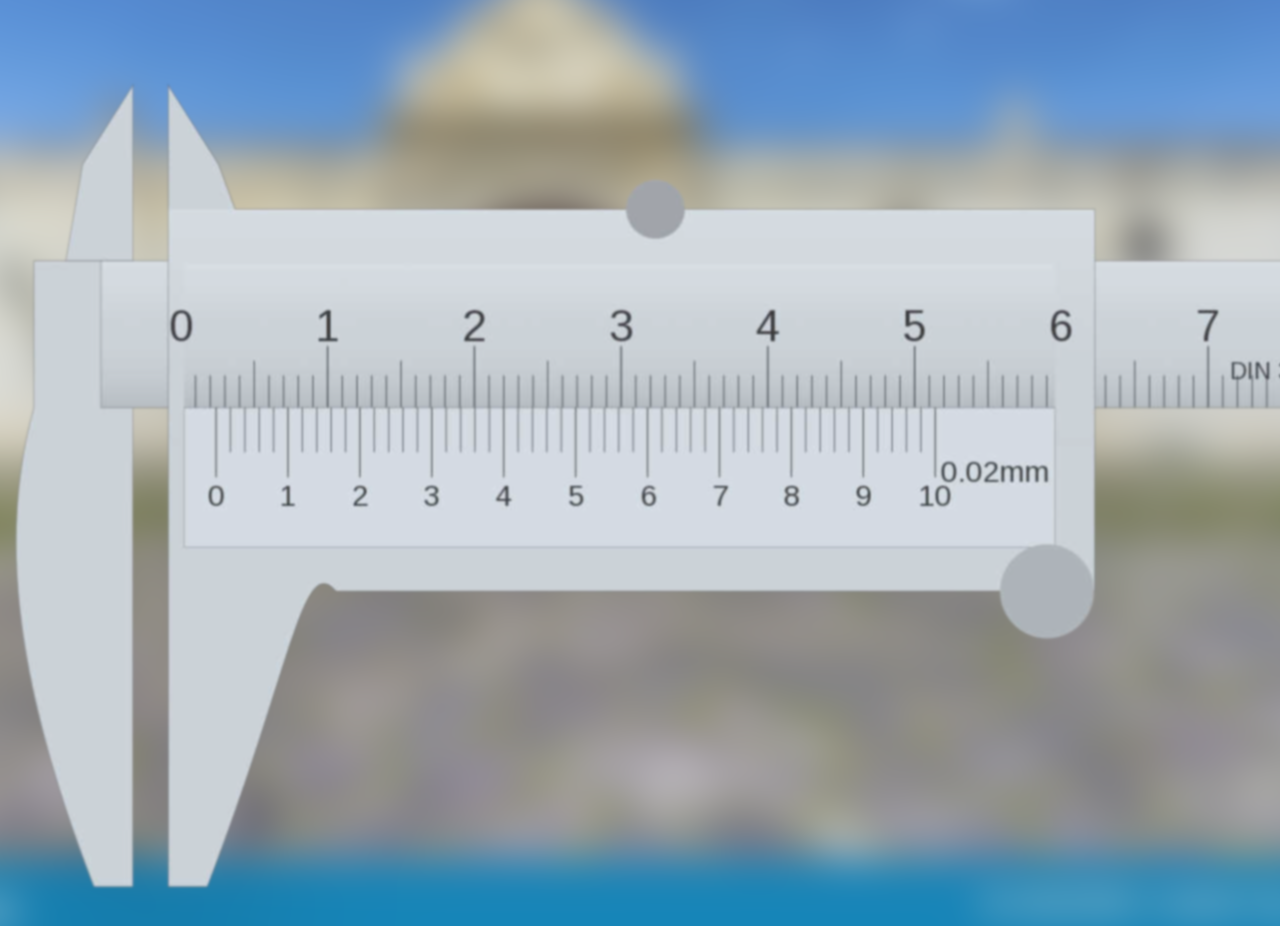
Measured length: 2.4 mm
